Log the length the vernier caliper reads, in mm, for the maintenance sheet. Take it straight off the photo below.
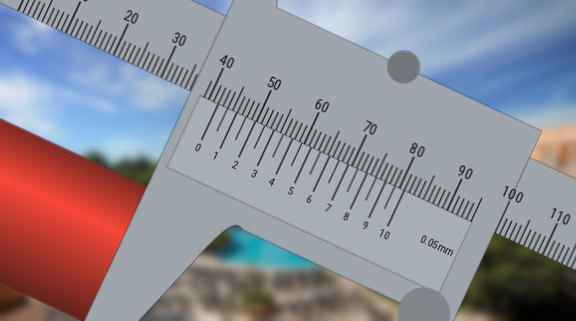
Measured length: 42.0 mm
